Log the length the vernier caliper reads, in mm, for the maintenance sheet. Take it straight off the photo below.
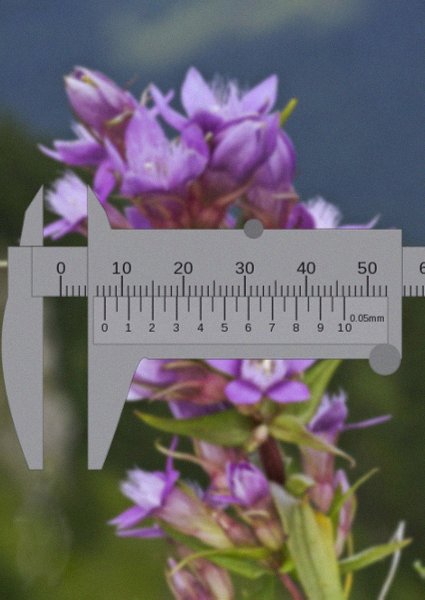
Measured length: 7.2 mm
